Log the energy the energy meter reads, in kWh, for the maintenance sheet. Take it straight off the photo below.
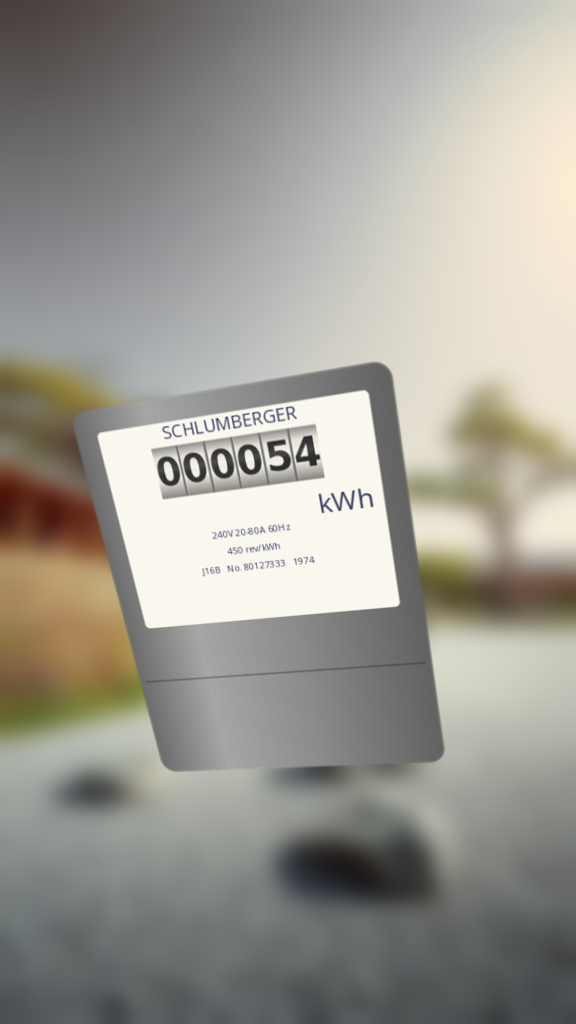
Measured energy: 54 kWh
